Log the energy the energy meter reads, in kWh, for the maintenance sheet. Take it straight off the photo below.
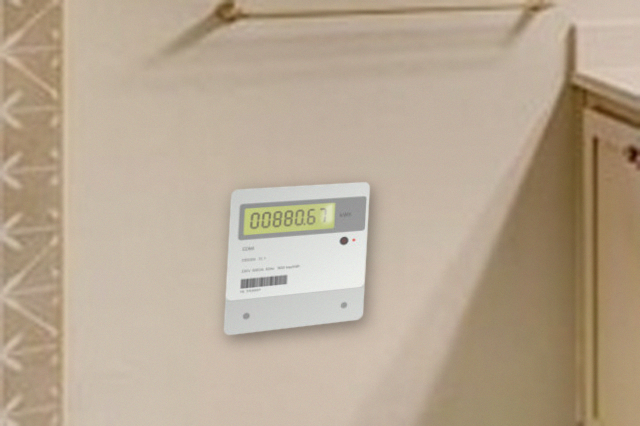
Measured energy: 880.67 kWh
